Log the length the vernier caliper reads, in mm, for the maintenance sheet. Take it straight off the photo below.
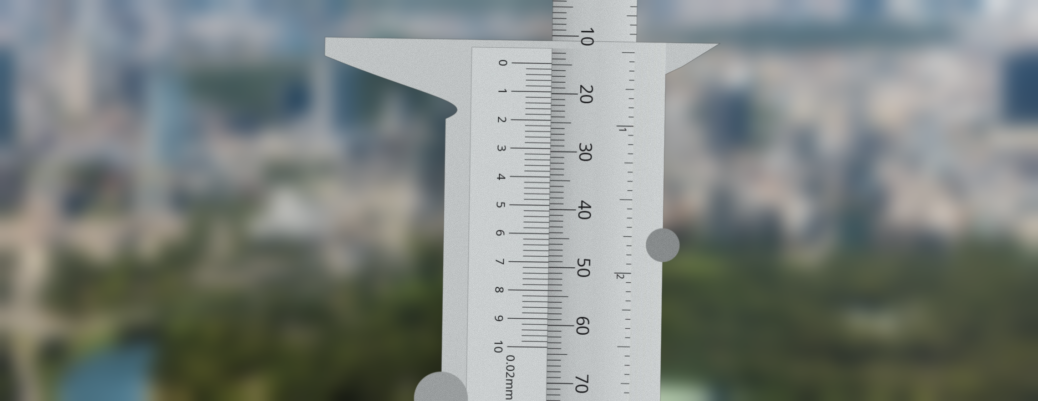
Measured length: 14.8 mm
